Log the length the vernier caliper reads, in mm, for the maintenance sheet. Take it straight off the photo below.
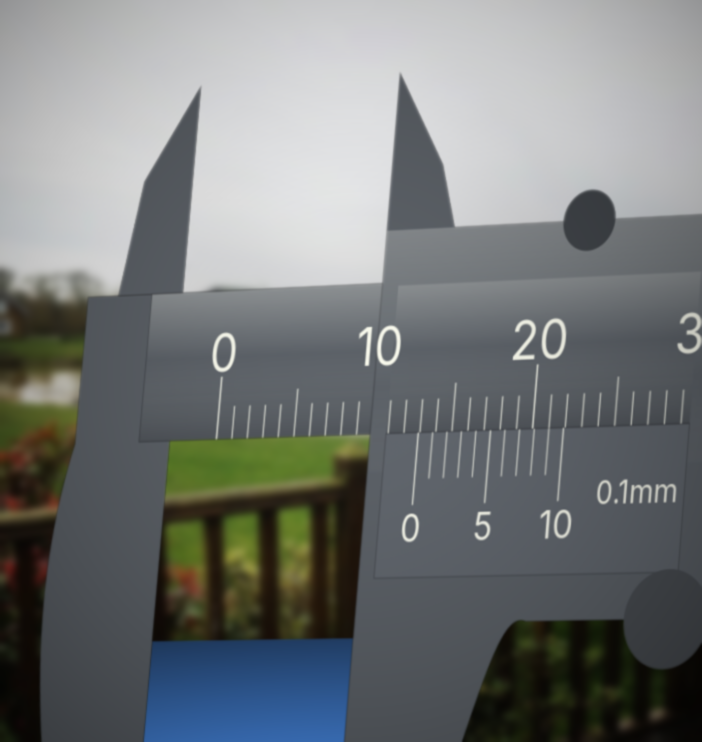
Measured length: 12.9 mm
